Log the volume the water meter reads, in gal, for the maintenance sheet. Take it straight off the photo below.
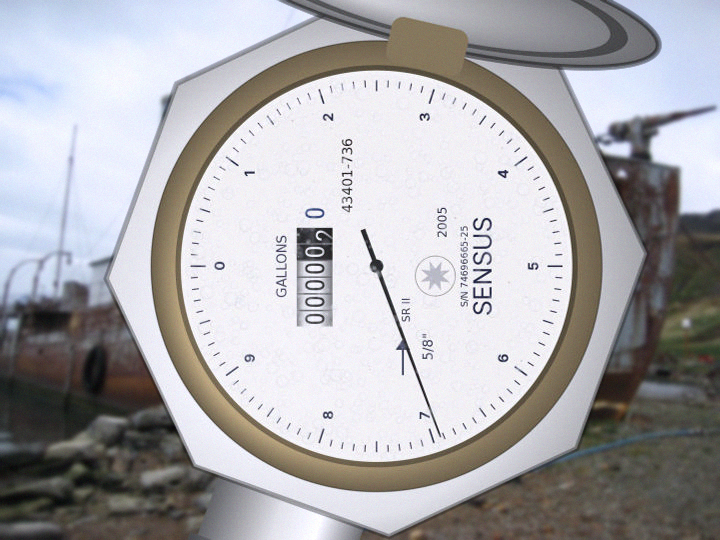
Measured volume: 16.9 gal
